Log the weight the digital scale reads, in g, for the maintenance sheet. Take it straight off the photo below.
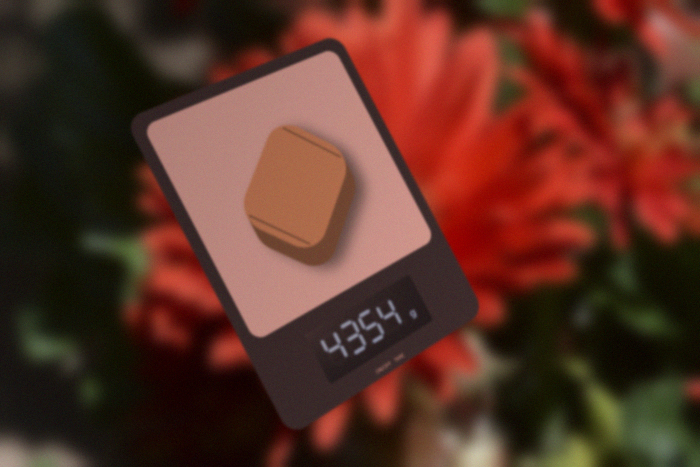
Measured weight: 4354 g
